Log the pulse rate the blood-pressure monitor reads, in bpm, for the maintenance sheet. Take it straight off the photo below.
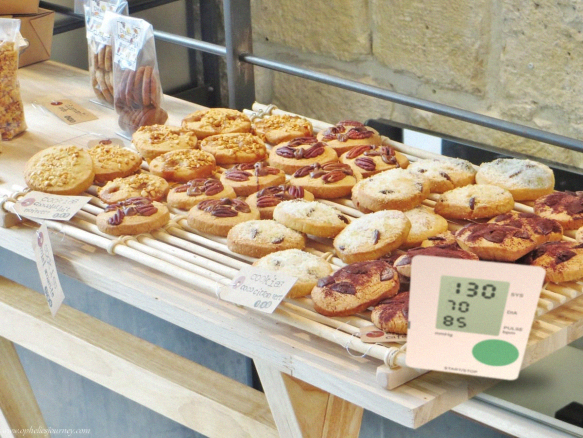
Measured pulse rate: 85 bpm
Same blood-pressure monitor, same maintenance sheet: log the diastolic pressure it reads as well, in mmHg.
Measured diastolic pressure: 70 mmHg
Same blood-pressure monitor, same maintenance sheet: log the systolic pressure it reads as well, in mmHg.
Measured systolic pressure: 130 mmHg
